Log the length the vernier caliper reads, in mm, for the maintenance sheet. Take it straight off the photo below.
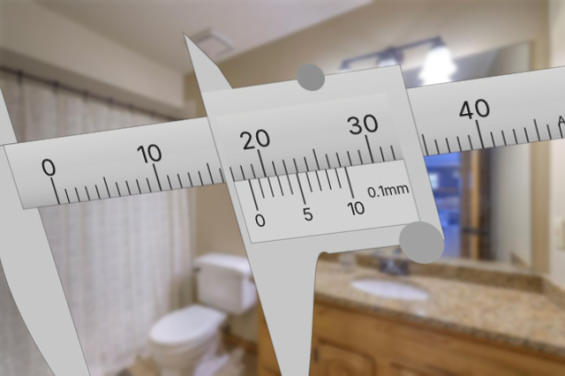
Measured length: 18.4 mm
